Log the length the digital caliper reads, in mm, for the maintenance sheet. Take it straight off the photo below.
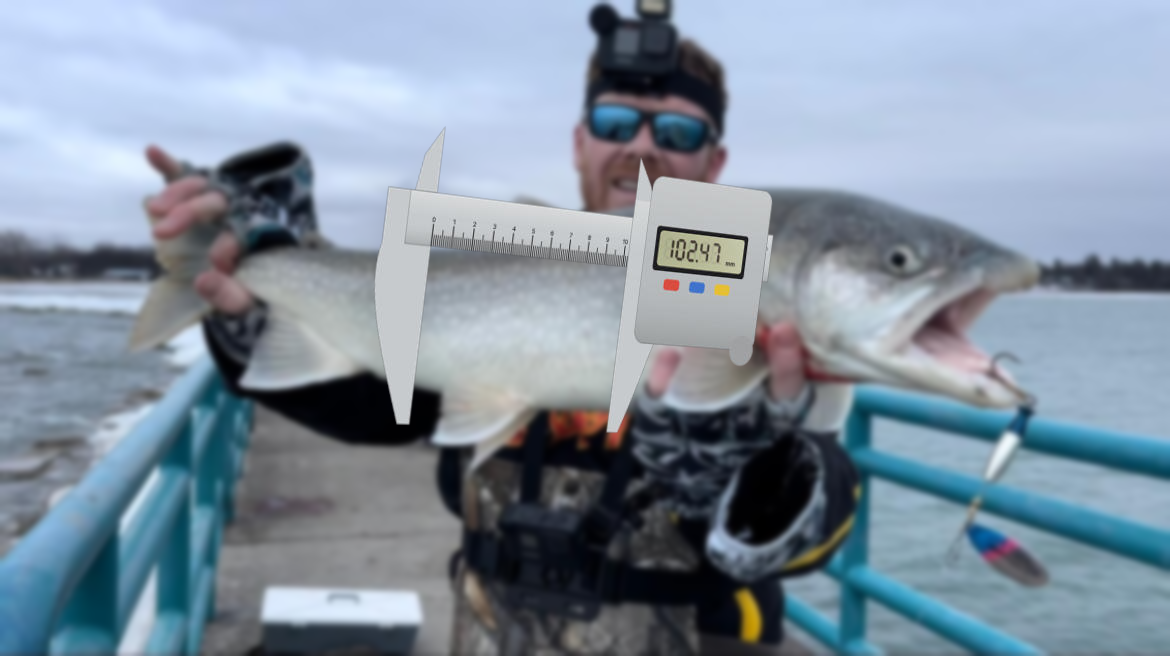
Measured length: 102.47 mm
